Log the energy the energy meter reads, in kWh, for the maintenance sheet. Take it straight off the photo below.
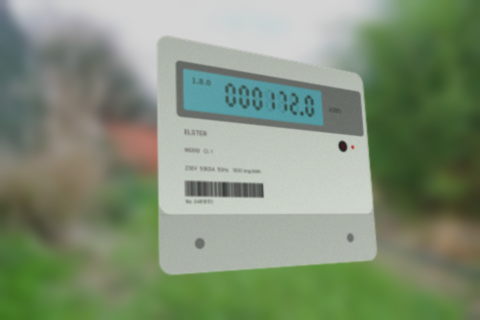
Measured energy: 172.0 kWh
